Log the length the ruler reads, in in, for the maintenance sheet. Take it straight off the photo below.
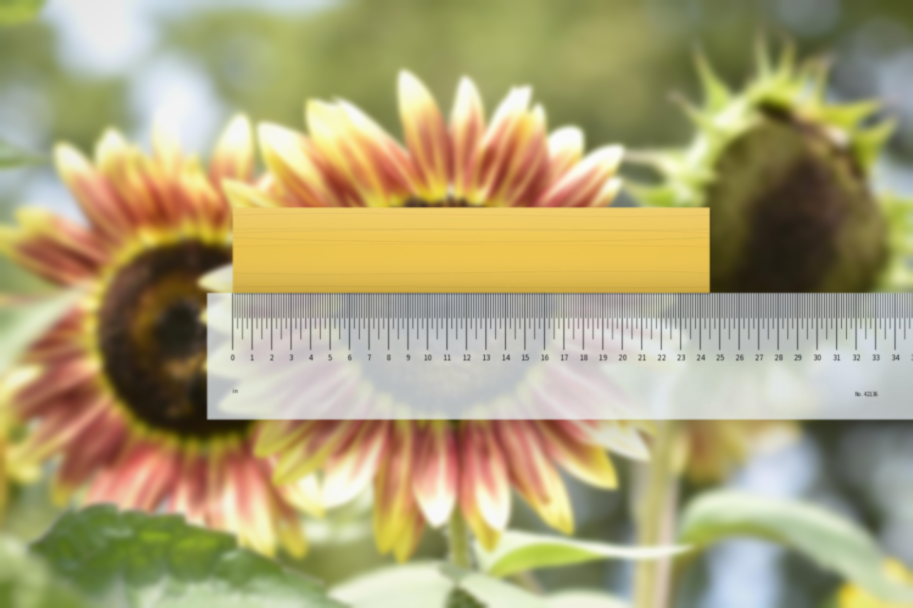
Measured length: 24.5 in
